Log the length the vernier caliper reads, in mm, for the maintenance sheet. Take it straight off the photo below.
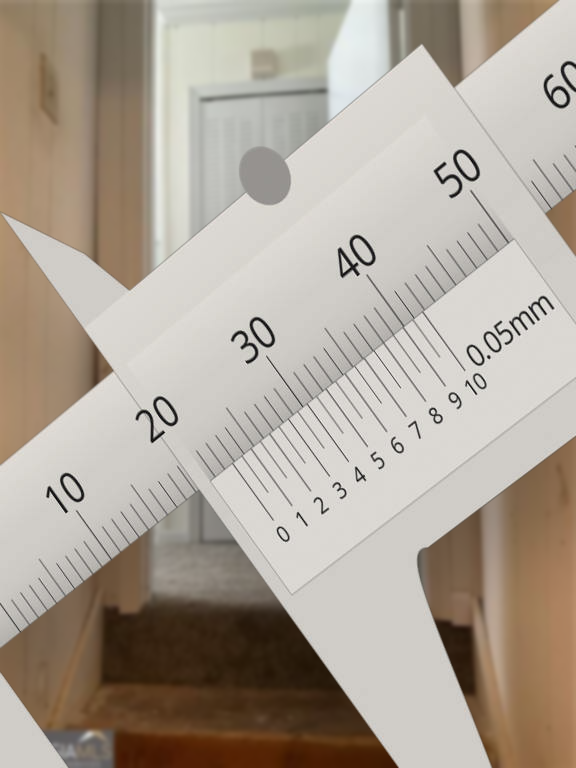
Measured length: 22.8 mm
